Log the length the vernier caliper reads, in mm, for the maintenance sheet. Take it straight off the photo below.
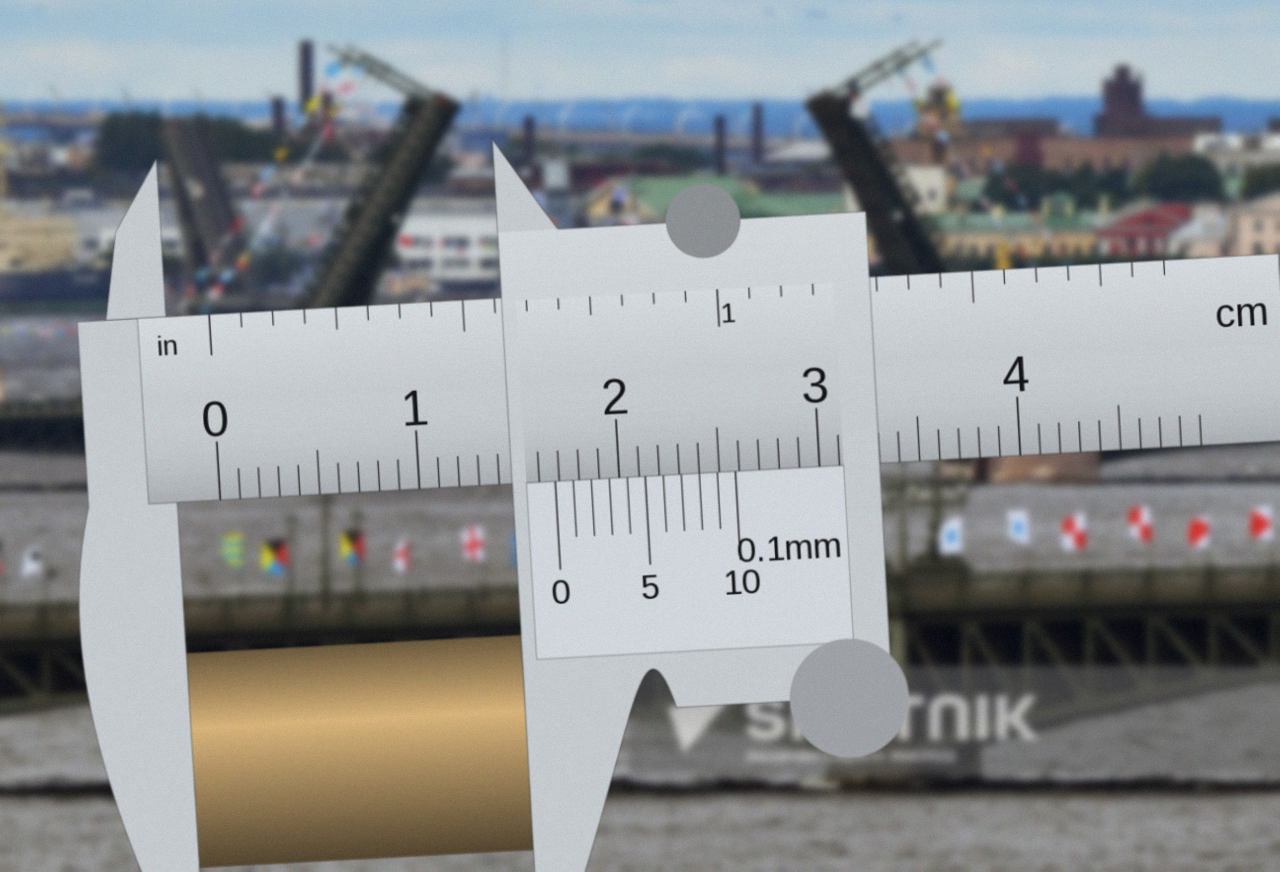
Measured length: 16.8 mm
